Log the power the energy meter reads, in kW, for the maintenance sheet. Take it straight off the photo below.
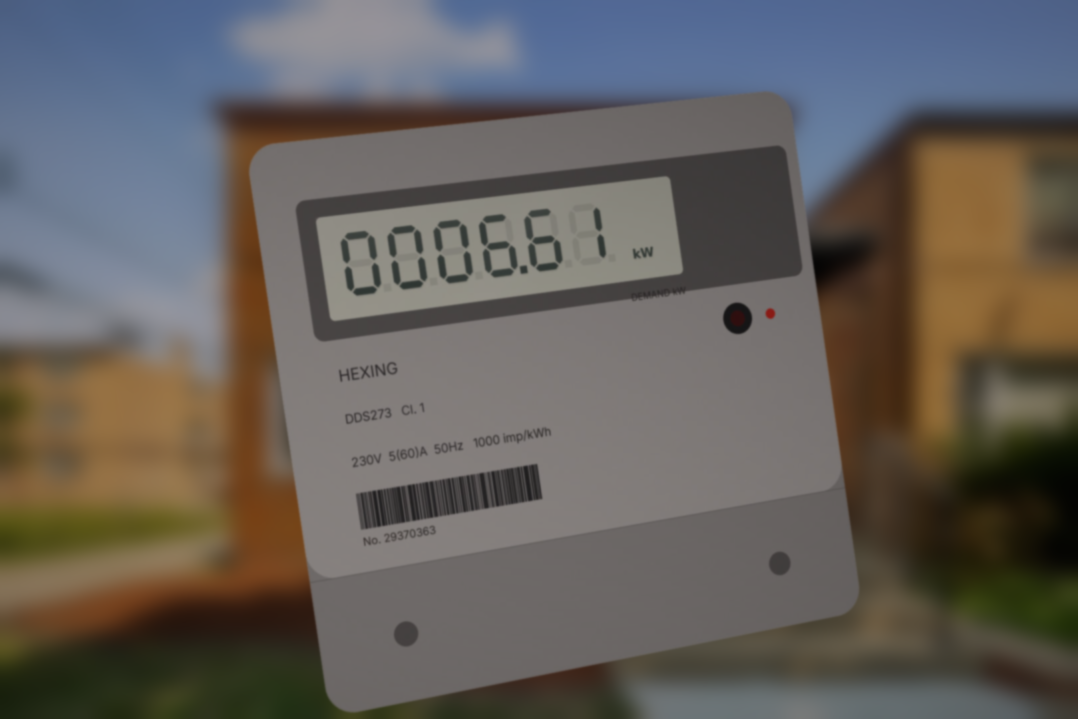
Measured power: 6.61 kW
